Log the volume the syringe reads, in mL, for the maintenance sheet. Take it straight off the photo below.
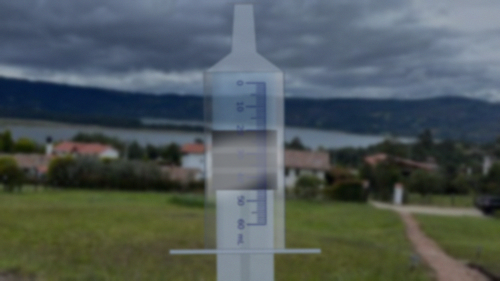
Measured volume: 20 mL
